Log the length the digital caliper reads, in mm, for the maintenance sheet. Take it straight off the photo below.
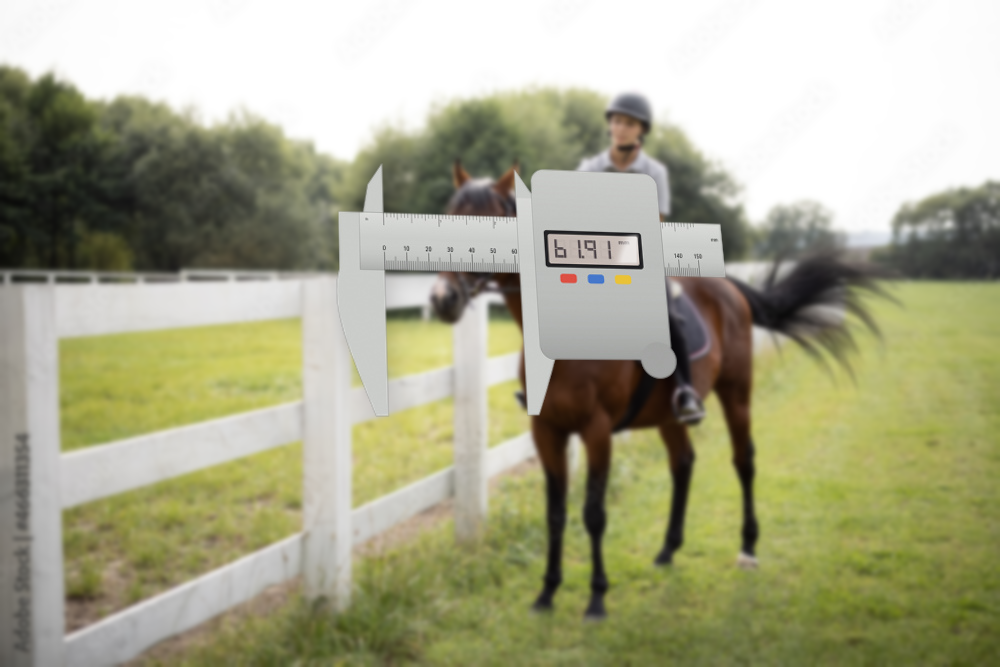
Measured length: 61.91 mm
